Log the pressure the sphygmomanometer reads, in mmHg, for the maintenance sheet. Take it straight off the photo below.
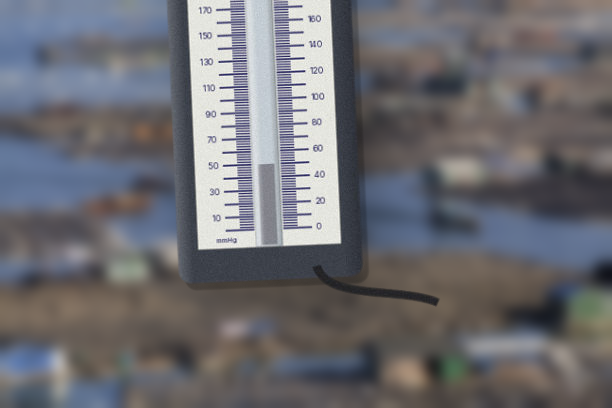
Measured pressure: 50 mmHg
